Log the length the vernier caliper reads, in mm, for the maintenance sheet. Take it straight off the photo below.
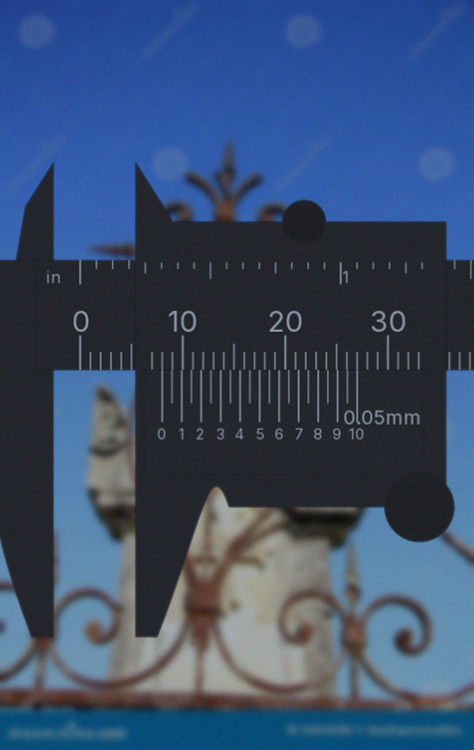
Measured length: 8.0 mm
